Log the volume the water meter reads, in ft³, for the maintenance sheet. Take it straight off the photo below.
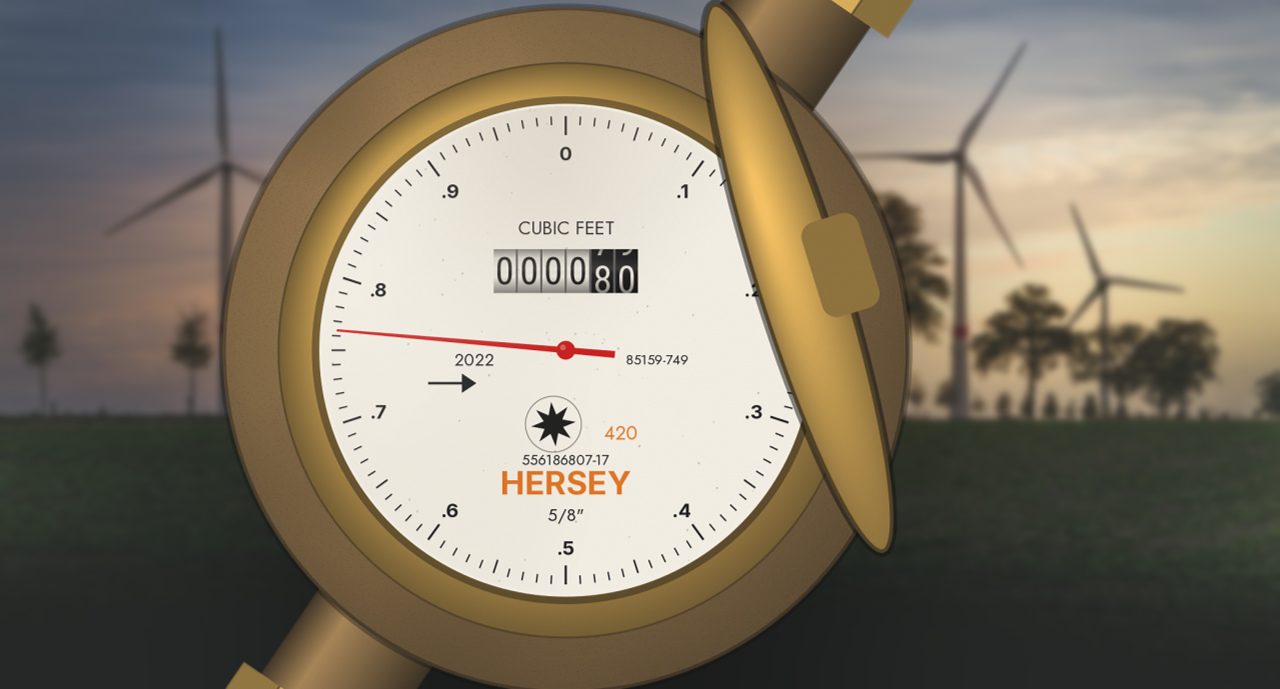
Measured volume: 79.76 ft³
